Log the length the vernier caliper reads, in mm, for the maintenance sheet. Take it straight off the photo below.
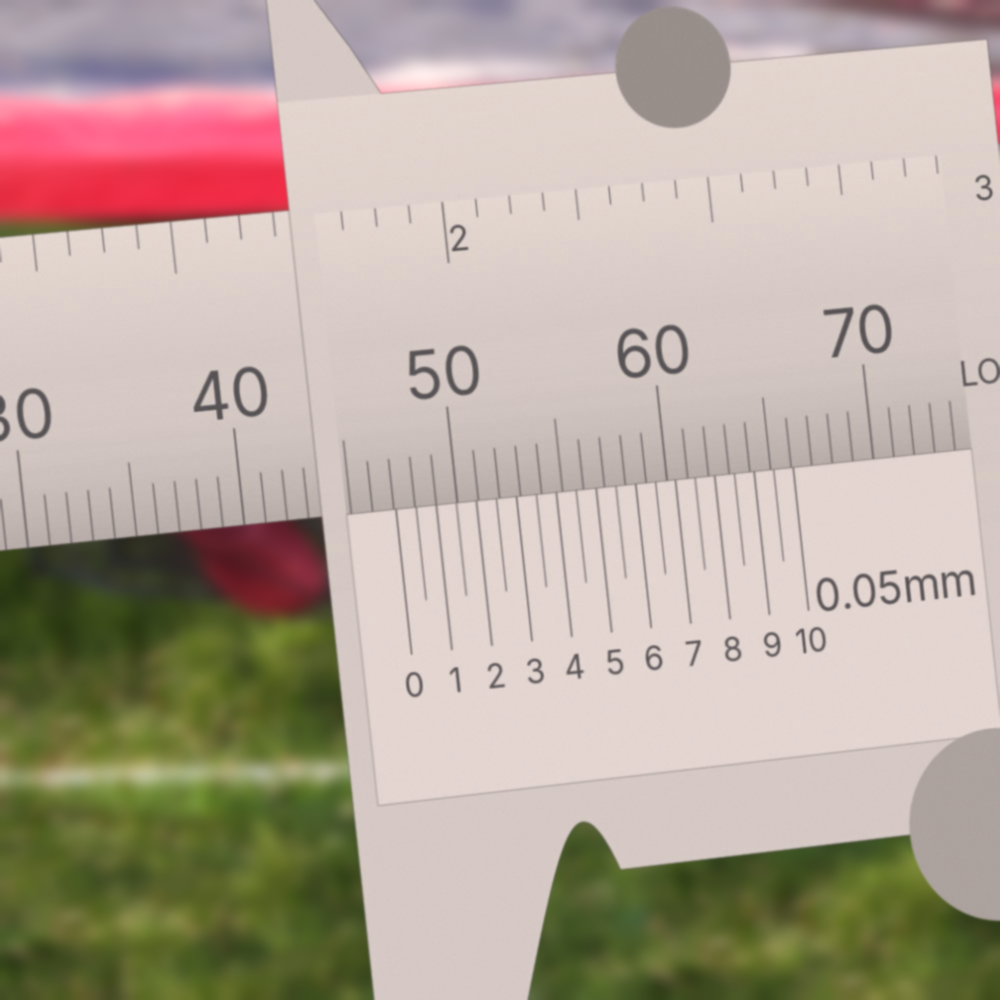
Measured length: 47.1 mm
